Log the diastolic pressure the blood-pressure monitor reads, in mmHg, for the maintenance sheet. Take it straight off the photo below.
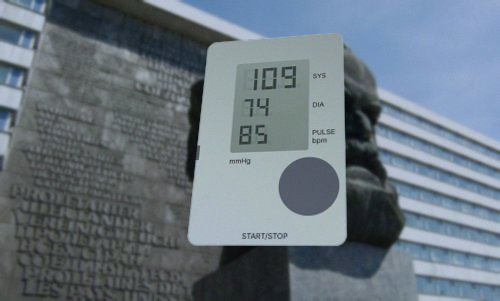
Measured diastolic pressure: 74 mmHg
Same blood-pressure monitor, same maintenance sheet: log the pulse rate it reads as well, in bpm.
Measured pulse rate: 85 bpm
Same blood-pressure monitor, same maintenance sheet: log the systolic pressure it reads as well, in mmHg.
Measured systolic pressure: 109 mmHg
